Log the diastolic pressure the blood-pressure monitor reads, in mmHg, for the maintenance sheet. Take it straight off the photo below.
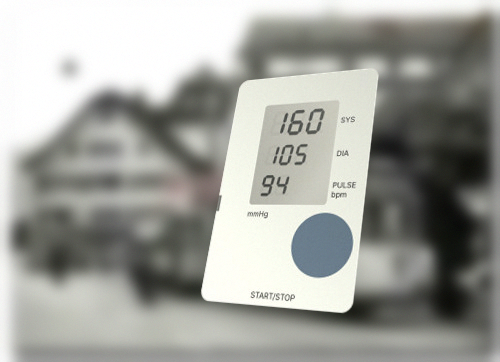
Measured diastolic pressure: 105 mmHg
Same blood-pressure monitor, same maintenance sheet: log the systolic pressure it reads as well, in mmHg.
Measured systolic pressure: 160 mmHg
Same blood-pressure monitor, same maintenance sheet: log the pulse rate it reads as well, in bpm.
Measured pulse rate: 94 bpm
